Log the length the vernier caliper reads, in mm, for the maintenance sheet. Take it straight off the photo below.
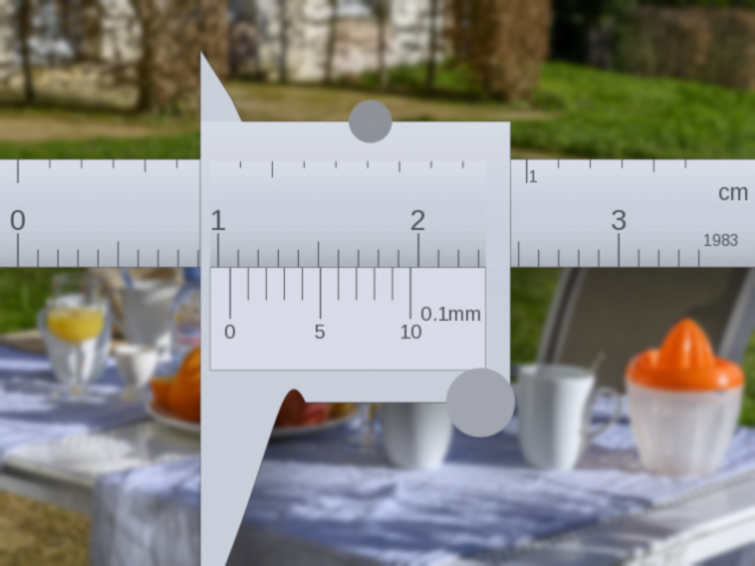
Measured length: 10.6 mm
